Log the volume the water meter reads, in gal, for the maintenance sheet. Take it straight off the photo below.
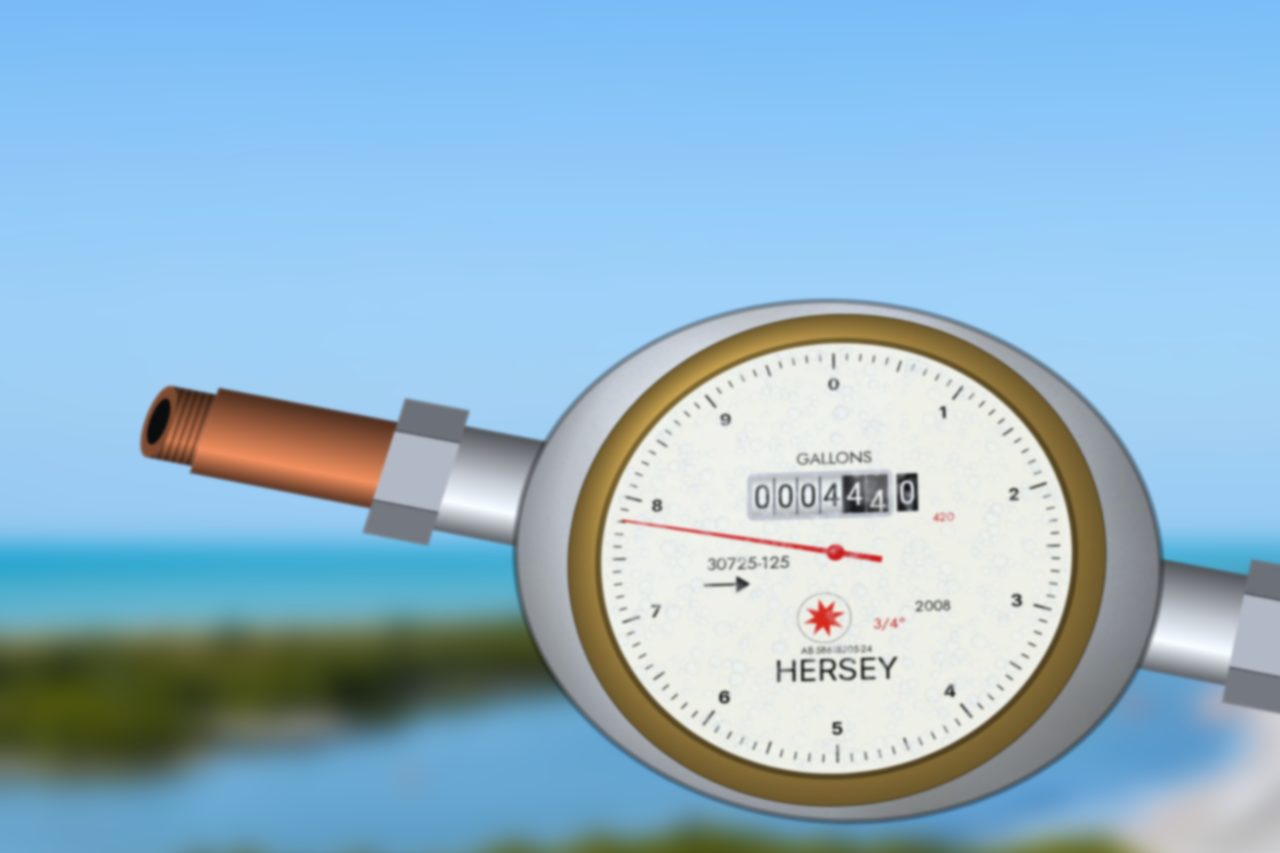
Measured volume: 4437.8 gal
